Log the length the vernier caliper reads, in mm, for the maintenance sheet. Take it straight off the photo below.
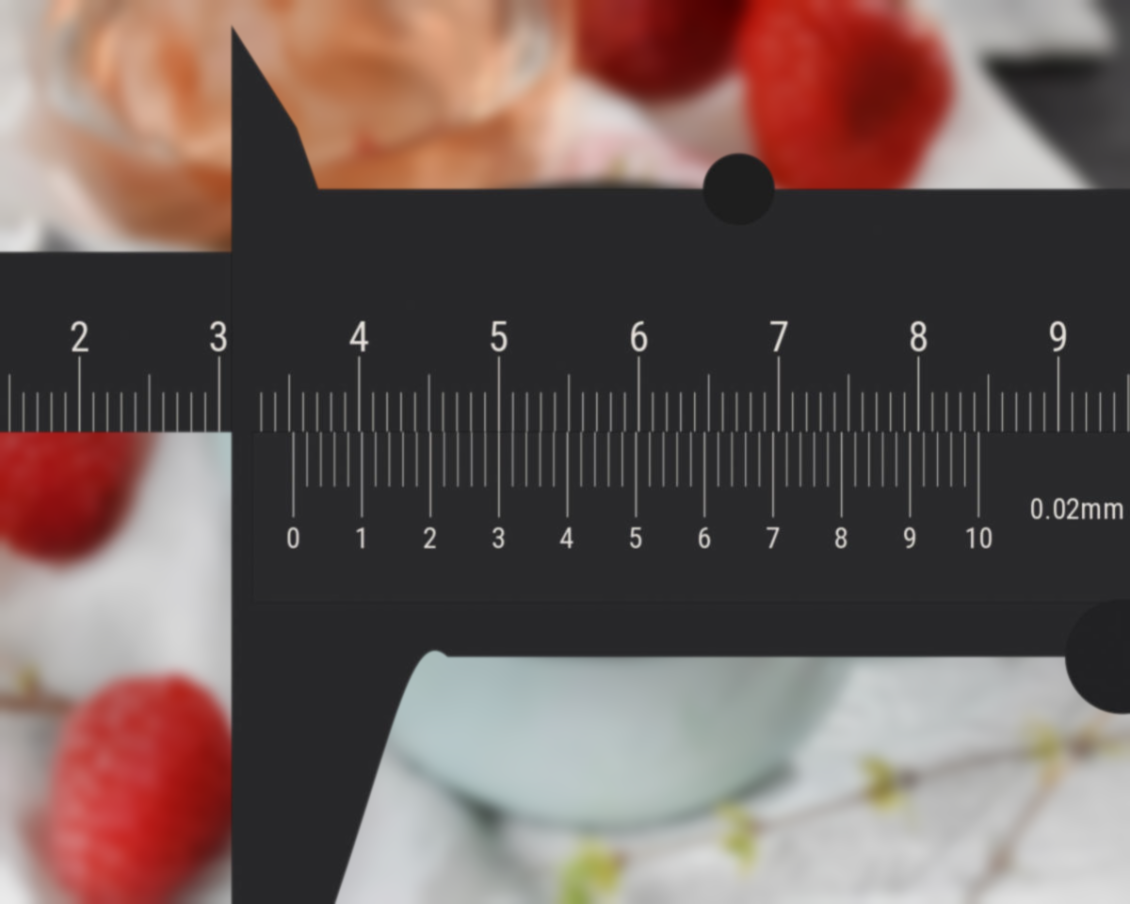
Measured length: 35.3 mm
